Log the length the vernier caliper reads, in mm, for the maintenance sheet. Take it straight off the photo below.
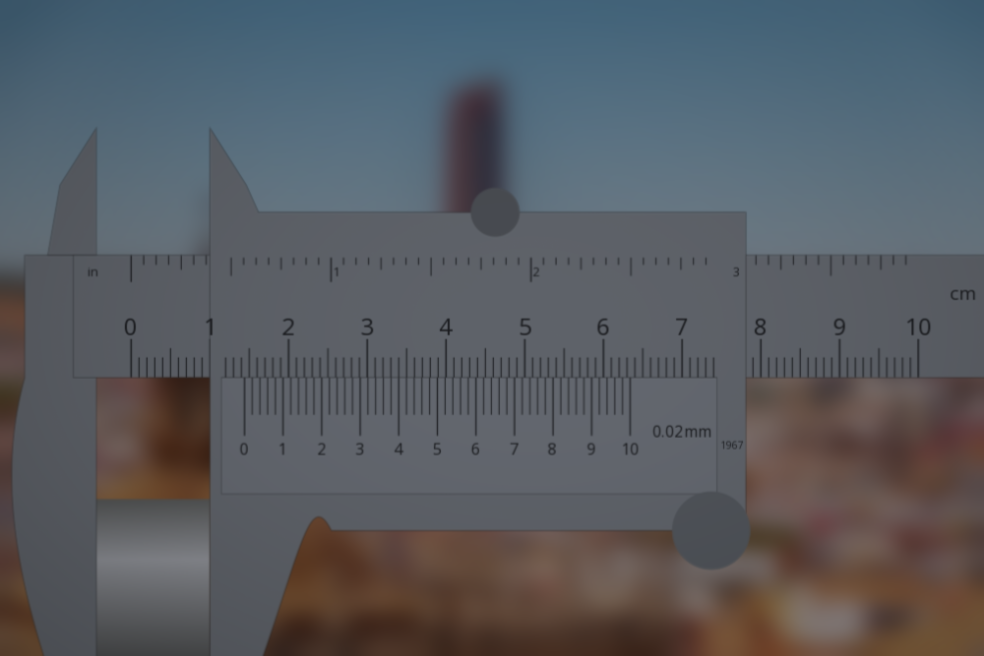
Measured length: 14.4 mm
